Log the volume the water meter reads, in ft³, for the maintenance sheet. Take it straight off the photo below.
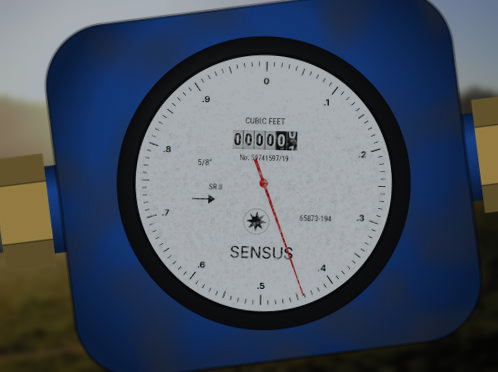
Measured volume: 0.44 ft³
